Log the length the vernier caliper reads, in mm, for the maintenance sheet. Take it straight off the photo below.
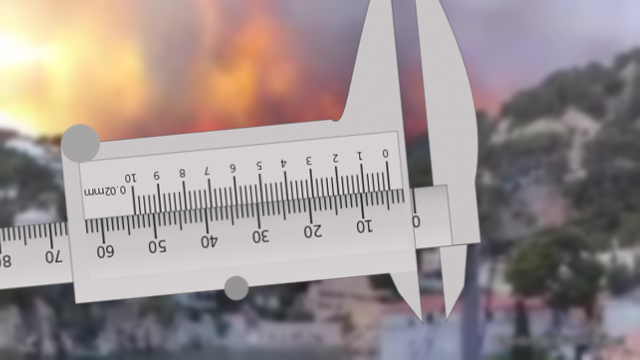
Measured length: 4.5 mm
